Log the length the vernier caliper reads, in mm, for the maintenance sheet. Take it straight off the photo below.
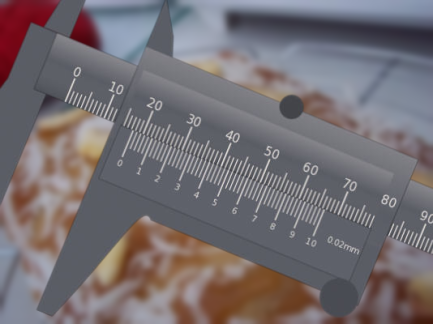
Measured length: 17.5 mm
